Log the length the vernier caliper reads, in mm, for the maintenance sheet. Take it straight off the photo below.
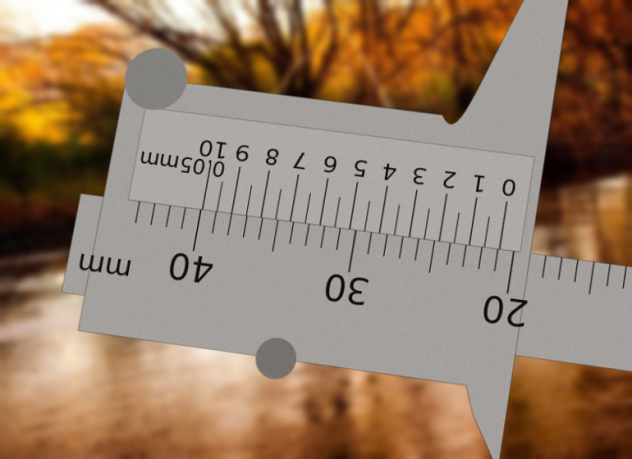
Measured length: 20.9 mm
